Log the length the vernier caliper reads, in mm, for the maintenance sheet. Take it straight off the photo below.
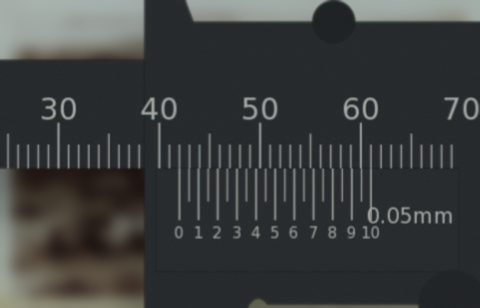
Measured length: 42.0 mm
